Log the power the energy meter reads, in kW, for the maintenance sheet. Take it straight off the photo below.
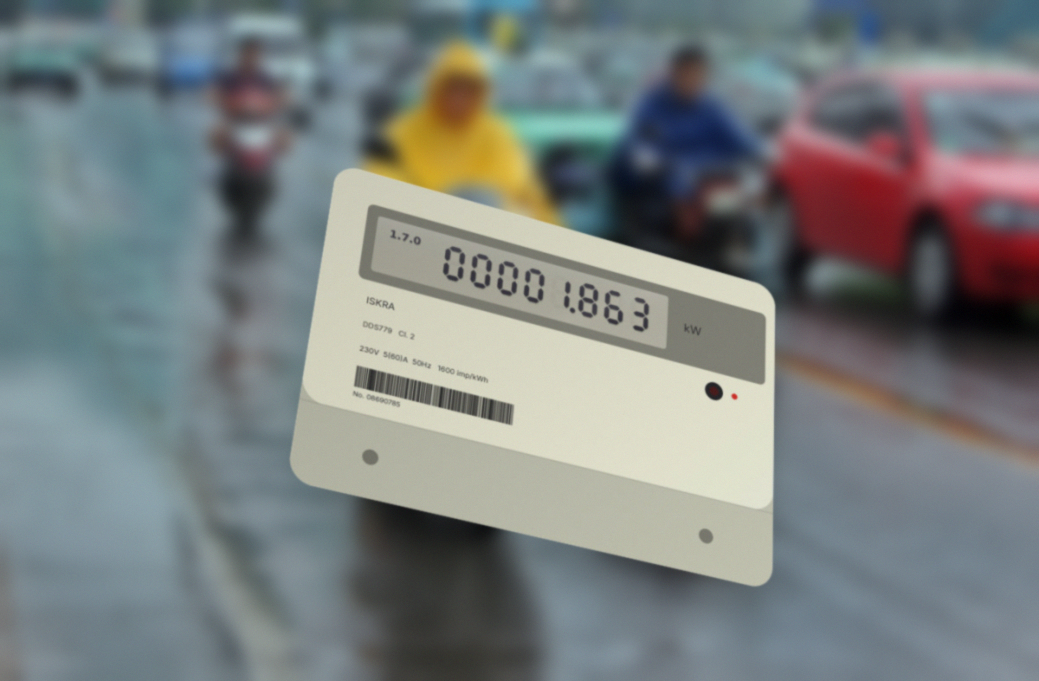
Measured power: 1.863 kW
